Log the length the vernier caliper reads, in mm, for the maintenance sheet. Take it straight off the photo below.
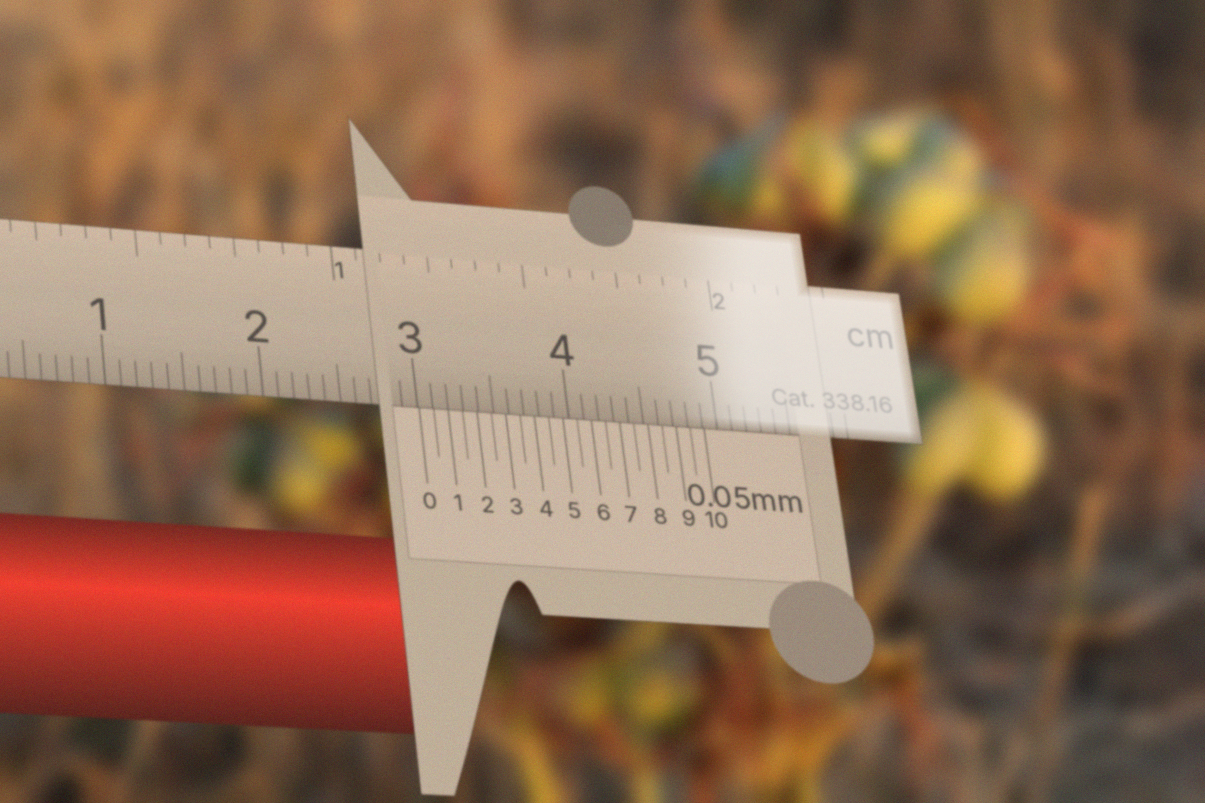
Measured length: 30.1 mm
